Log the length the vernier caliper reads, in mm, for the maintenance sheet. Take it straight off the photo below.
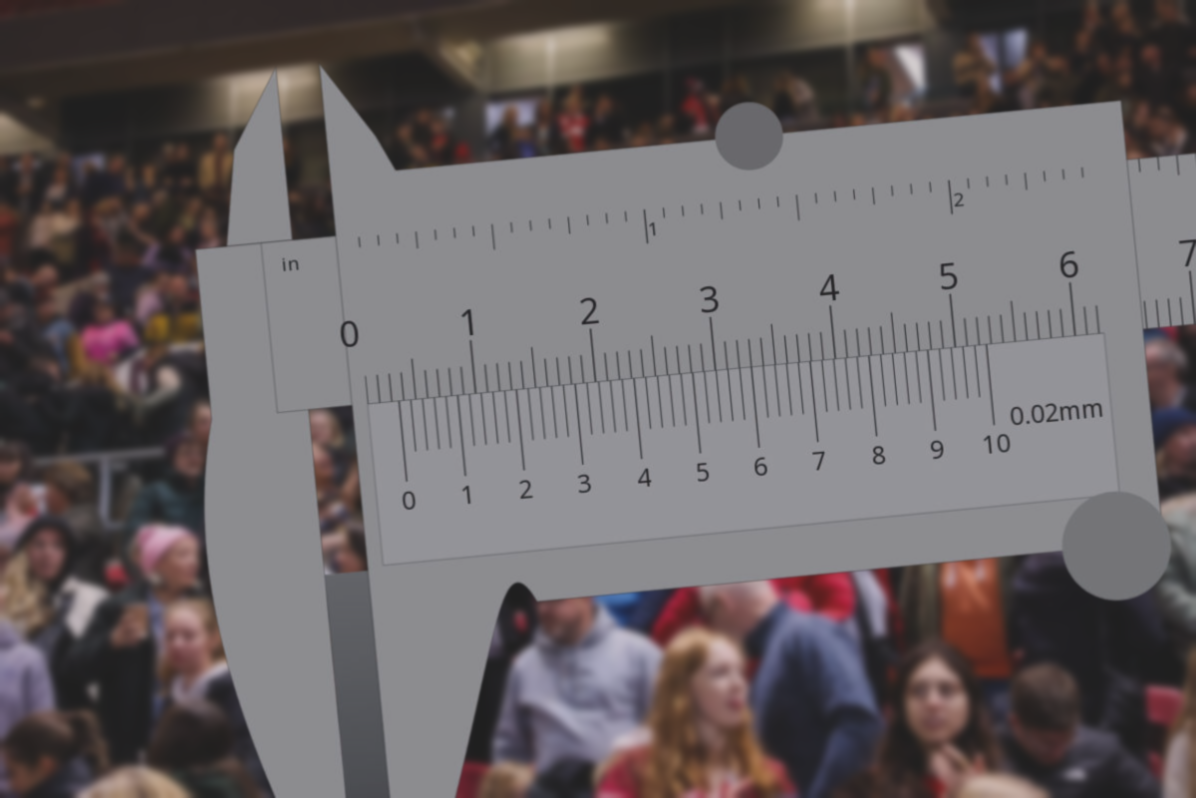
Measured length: 3.6 mm
